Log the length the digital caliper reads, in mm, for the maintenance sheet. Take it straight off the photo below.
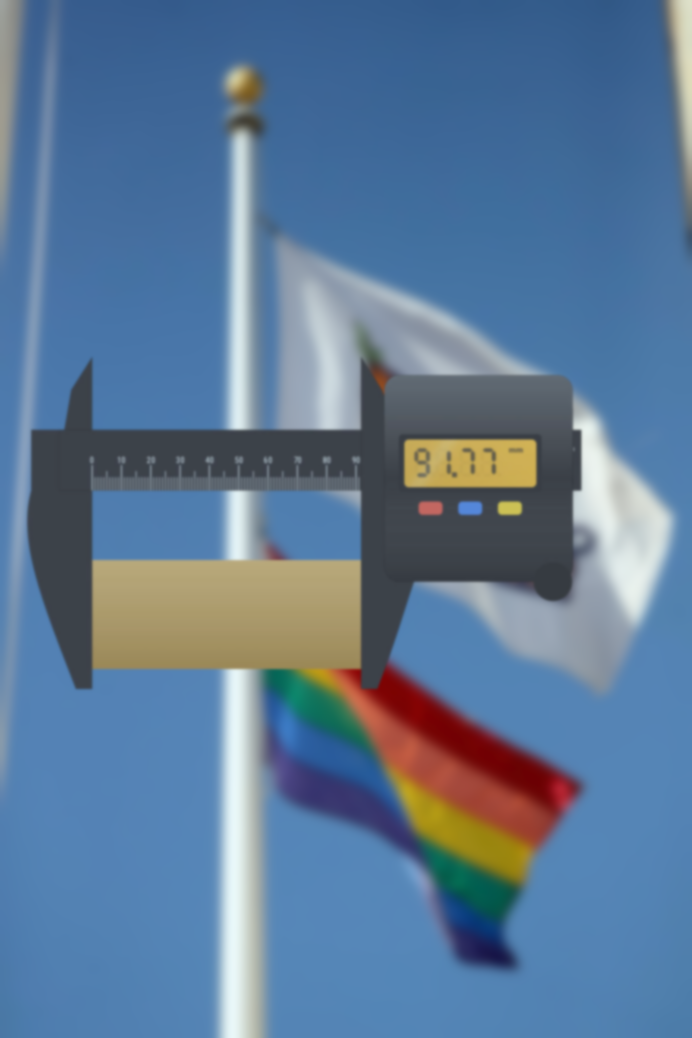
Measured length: 91.77 mm
